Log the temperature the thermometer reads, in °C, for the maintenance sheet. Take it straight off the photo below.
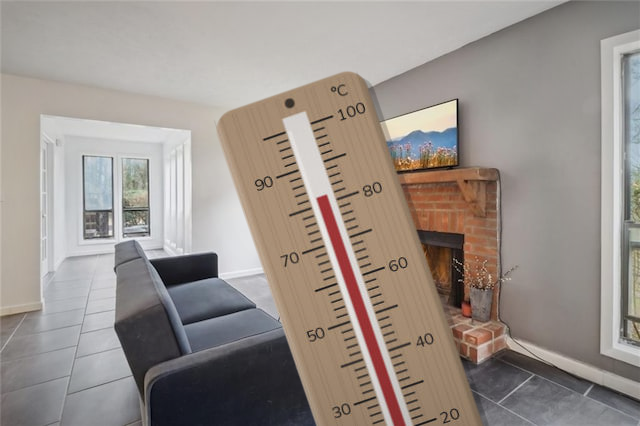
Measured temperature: 82 °C
